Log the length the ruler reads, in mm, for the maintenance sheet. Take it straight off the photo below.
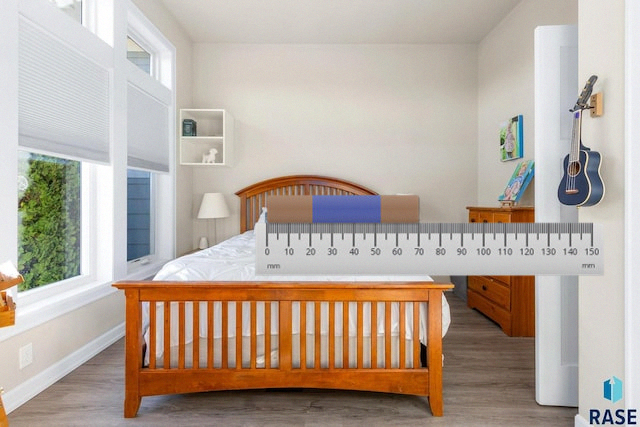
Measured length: 70 mm
